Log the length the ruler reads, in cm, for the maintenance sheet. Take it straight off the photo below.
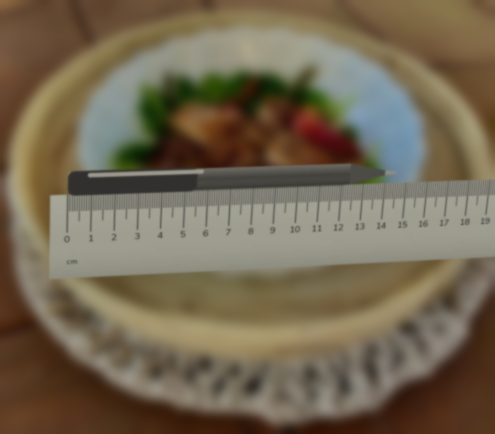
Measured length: 14.5 cm
